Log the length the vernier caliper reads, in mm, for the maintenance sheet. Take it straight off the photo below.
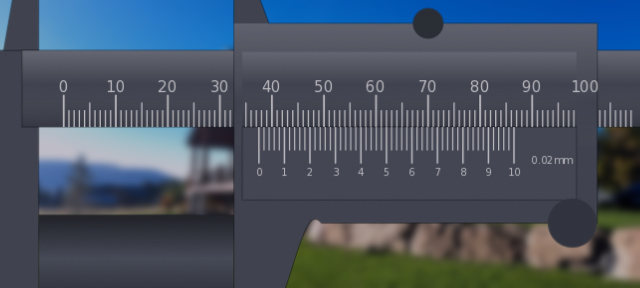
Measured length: 37.5 mm
